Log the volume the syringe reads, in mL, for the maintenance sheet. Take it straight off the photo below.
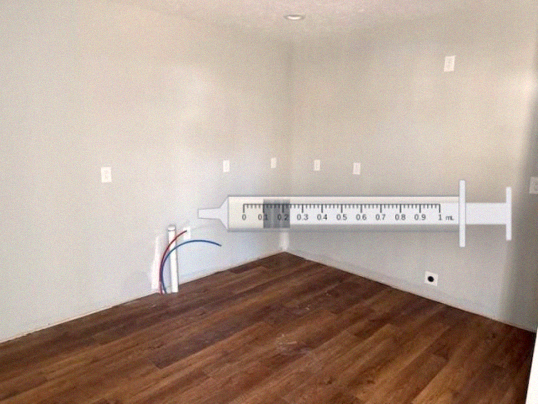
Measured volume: 0.1 mL
